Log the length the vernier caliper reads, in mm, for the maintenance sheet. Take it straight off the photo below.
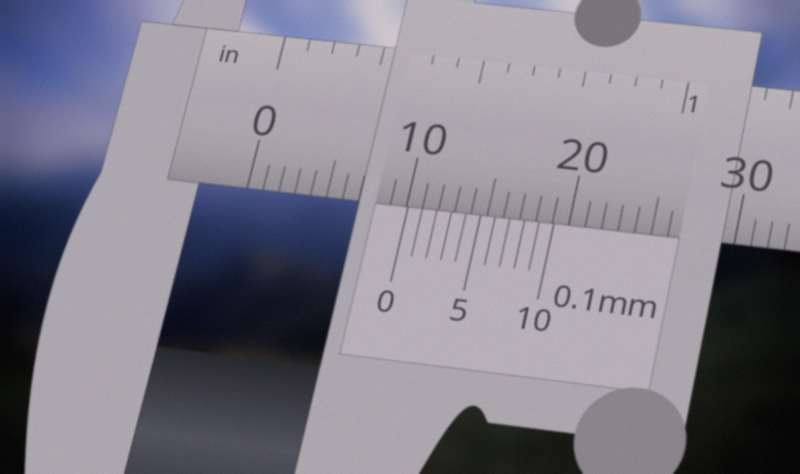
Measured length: 10.1 mm
